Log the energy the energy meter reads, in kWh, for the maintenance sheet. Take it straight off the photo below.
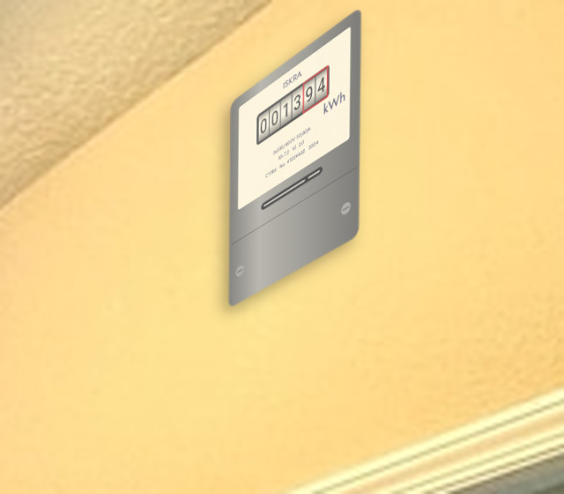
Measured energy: 13.94 kWh
